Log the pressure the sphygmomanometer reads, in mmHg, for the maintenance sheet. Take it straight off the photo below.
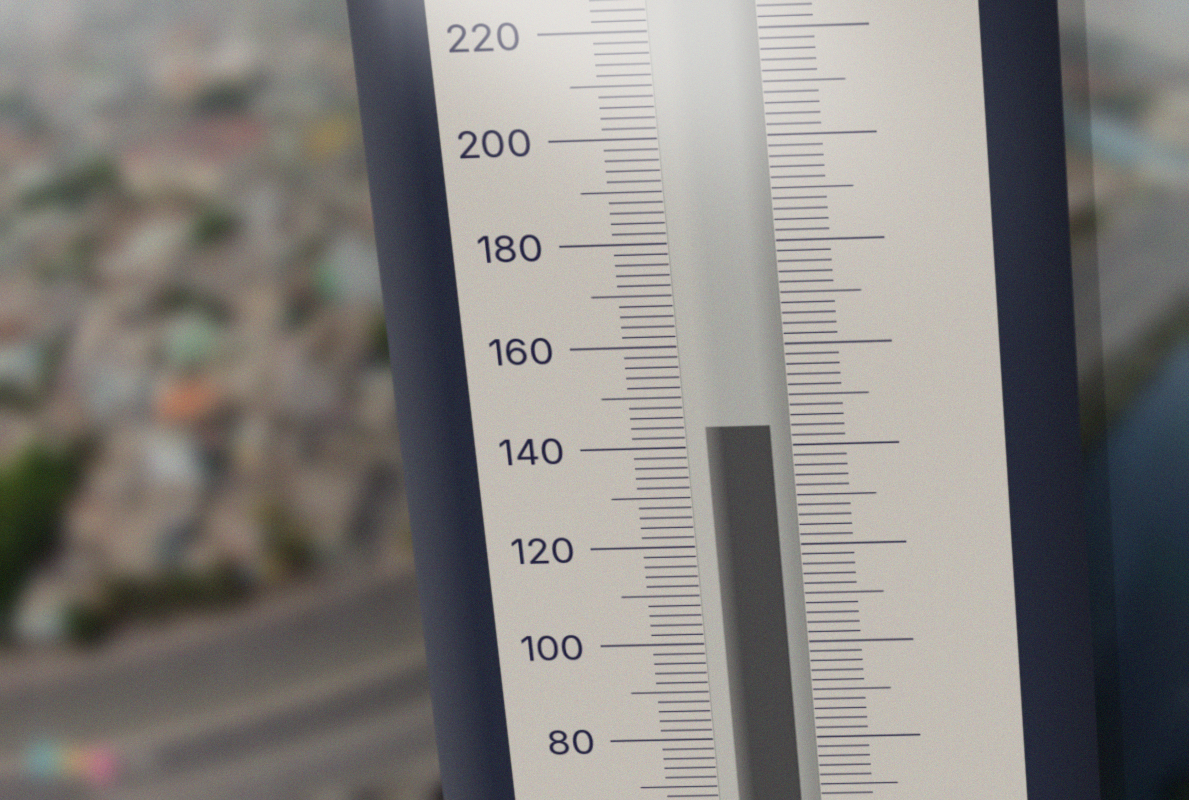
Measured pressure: 144 mmHg
